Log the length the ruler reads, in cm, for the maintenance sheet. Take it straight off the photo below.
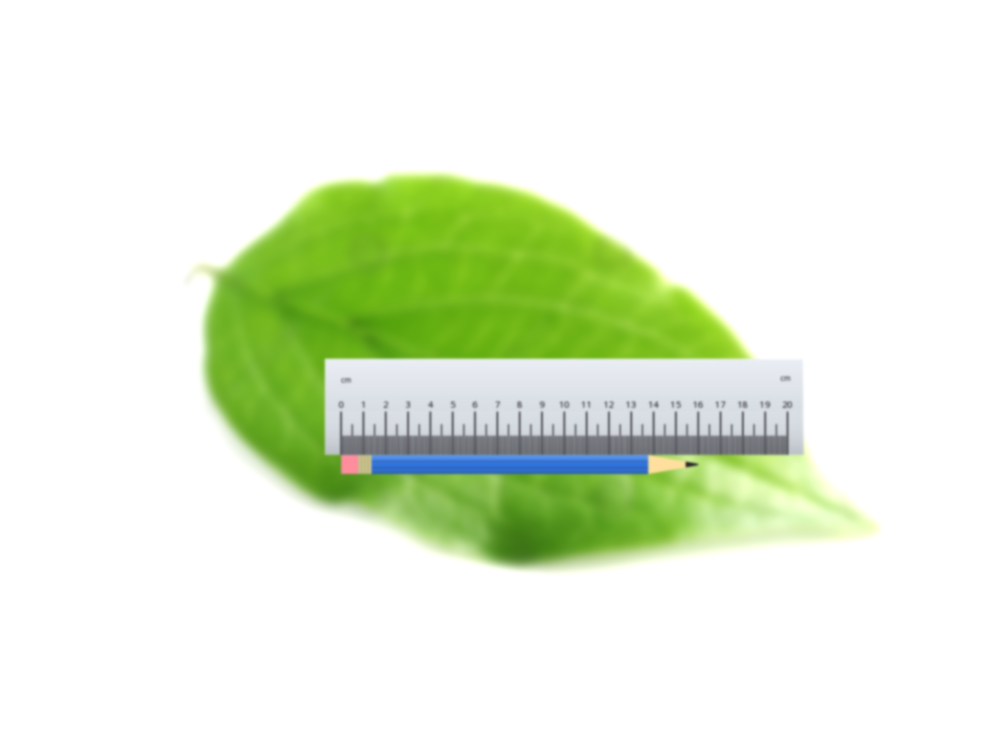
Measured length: 16 cm
